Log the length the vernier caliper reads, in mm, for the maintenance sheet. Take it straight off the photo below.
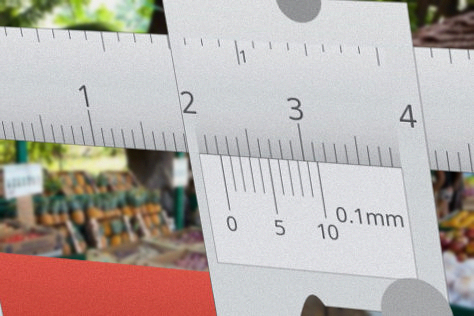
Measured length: 22.2 mm
